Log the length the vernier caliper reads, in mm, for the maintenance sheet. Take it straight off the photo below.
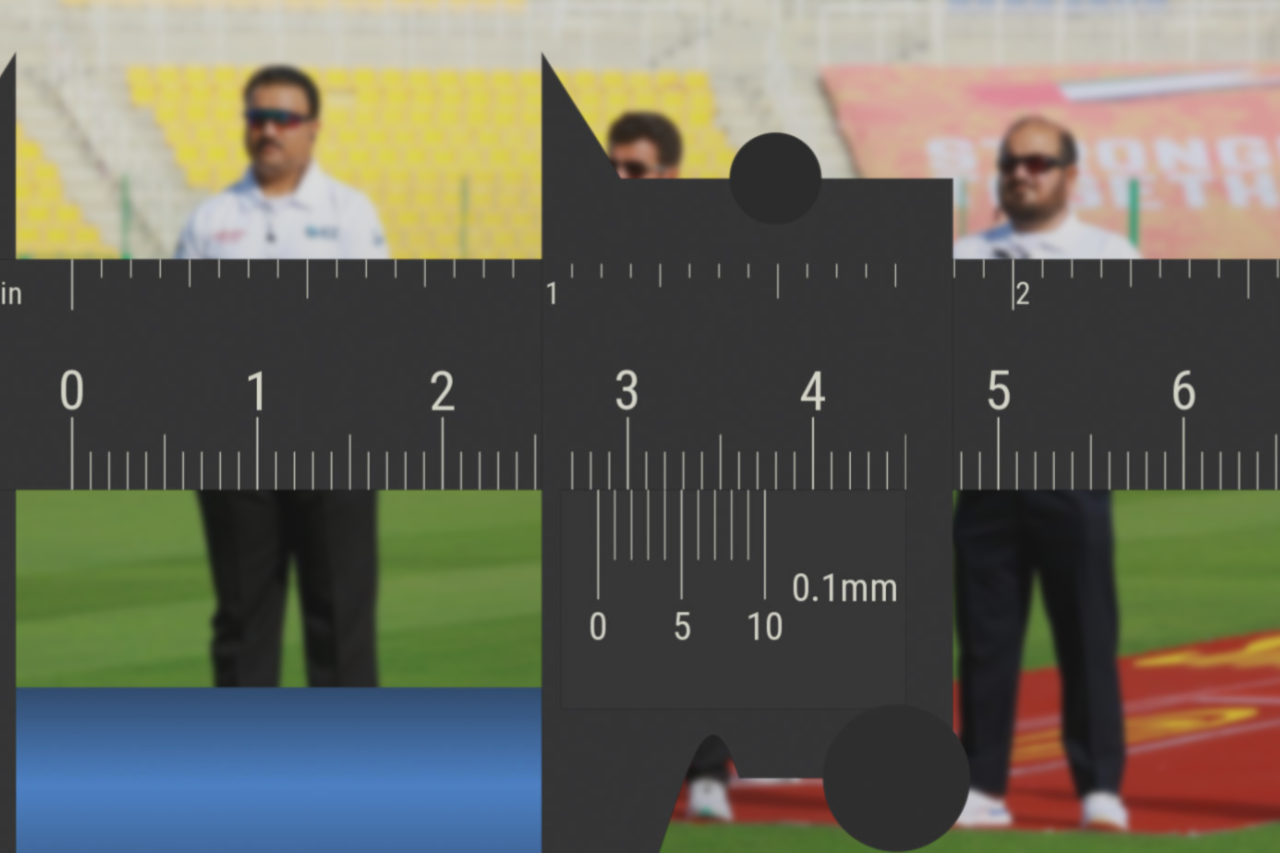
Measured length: 28.4 mm
